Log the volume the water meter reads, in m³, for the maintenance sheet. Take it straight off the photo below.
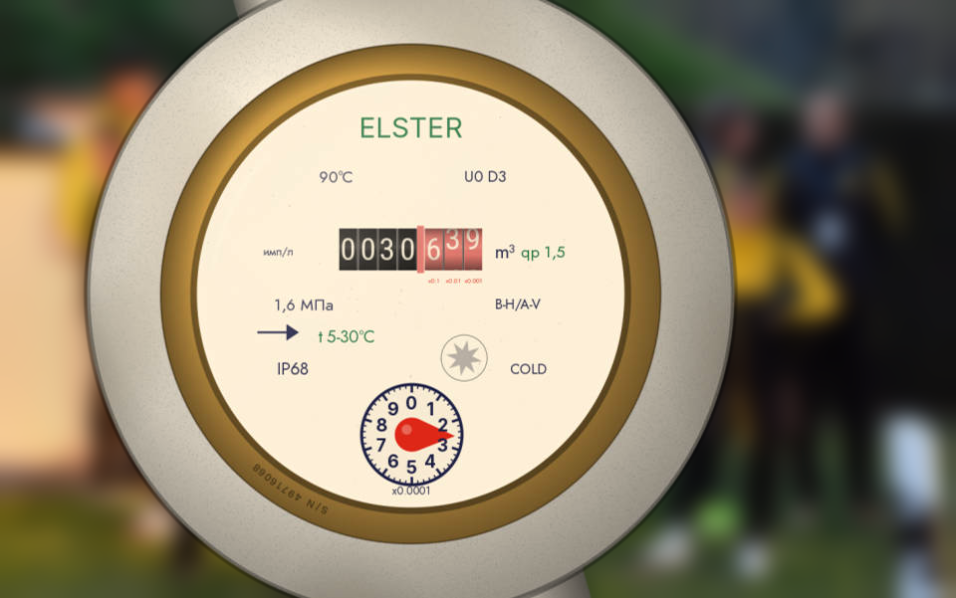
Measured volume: 30.6392 m³
